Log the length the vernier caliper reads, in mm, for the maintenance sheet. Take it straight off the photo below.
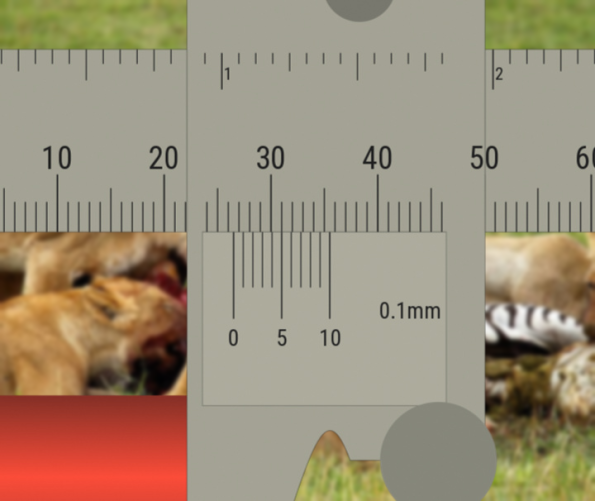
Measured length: 26.5 mm
